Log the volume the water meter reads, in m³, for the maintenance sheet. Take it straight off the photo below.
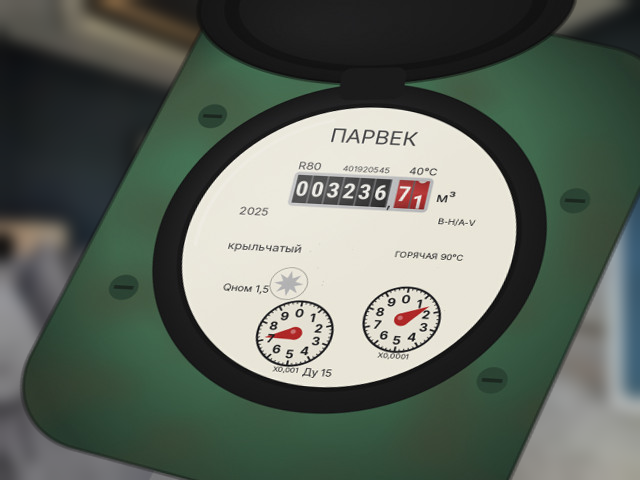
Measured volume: 3236.7071 m³
